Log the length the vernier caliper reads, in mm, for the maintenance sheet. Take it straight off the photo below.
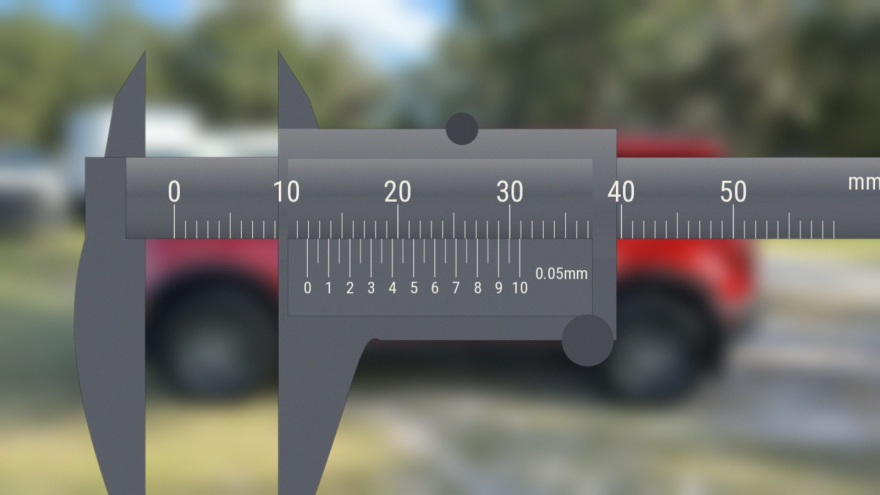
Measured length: 11.9 mm
